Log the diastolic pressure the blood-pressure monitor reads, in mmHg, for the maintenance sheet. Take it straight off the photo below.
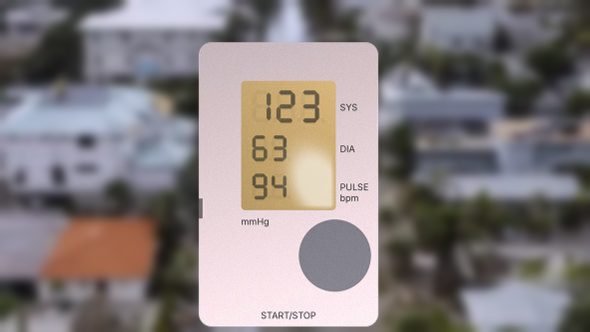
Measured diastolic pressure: 63 mmHg
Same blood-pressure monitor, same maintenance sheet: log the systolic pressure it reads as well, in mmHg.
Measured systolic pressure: 123 mmHg
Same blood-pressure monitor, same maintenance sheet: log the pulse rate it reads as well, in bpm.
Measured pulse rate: 94 bpm
